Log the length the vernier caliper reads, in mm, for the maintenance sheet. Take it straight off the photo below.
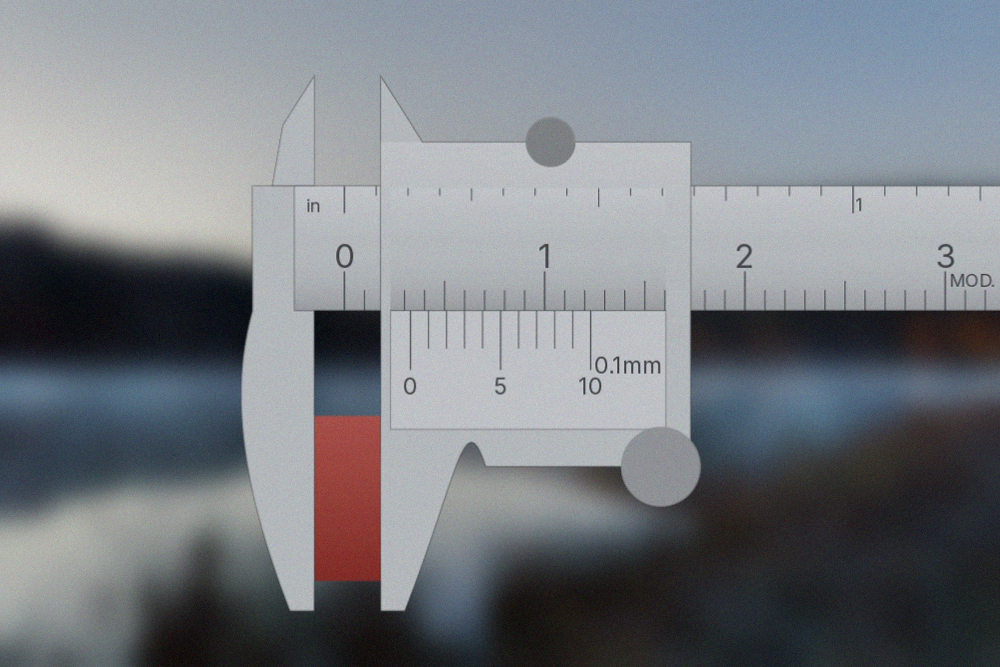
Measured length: 3.3 mm
